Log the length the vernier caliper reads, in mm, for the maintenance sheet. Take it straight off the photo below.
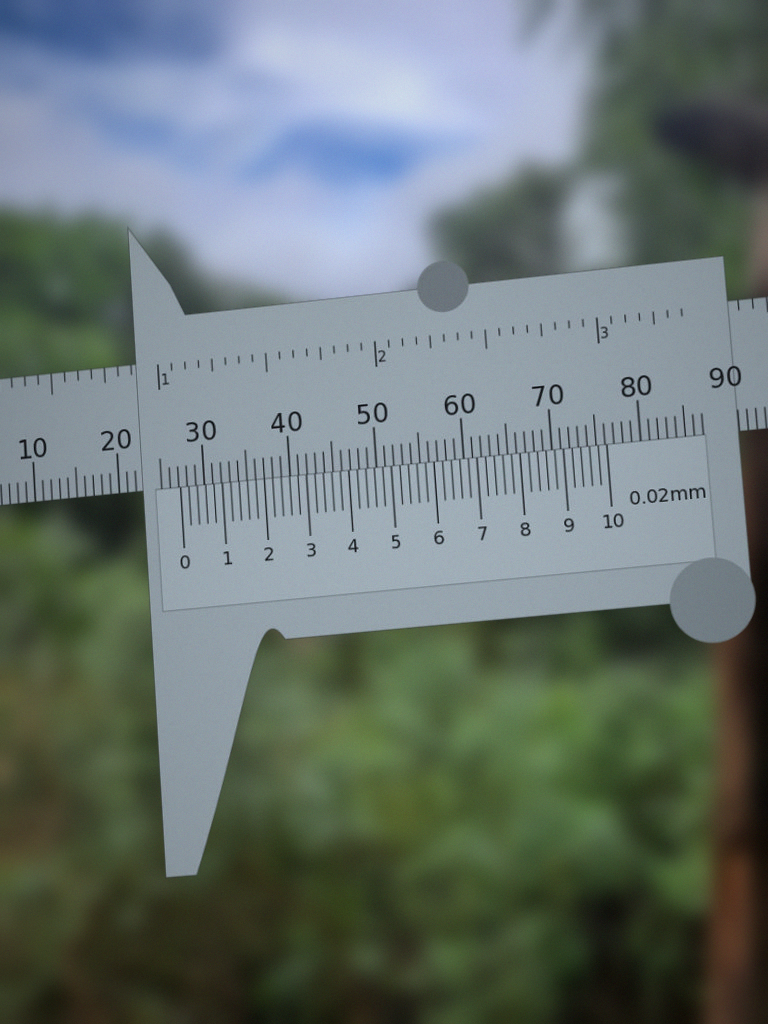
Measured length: 27.2 mm
